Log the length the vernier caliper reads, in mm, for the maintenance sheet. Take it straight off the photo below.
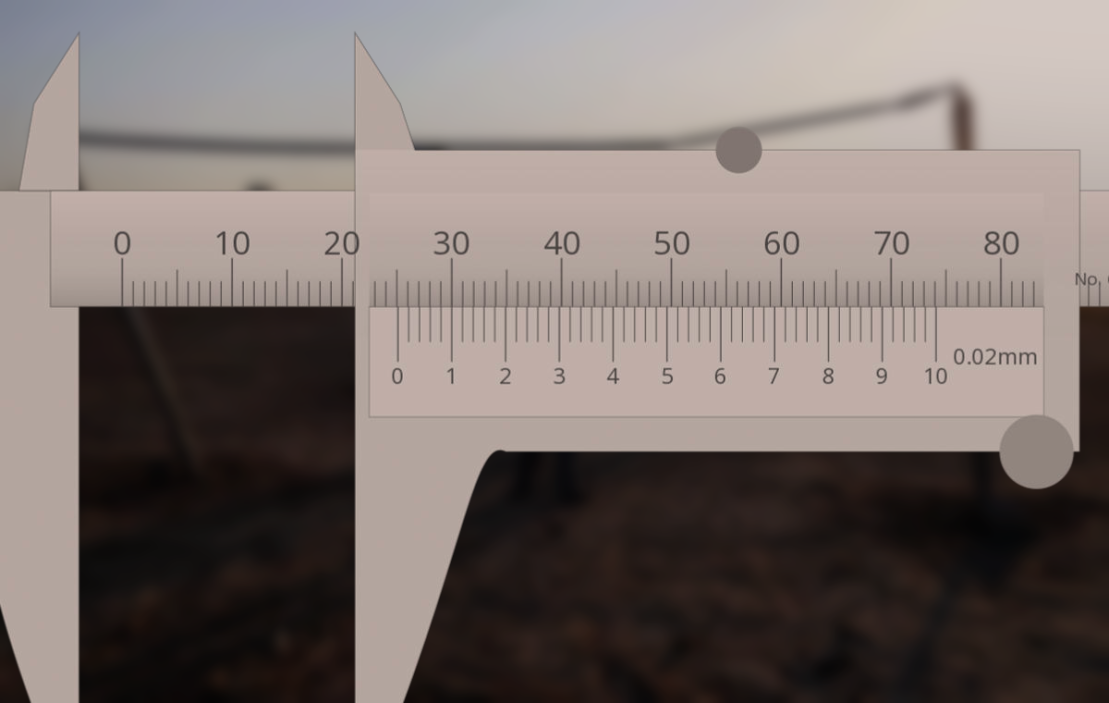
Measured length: 25.1 mm
